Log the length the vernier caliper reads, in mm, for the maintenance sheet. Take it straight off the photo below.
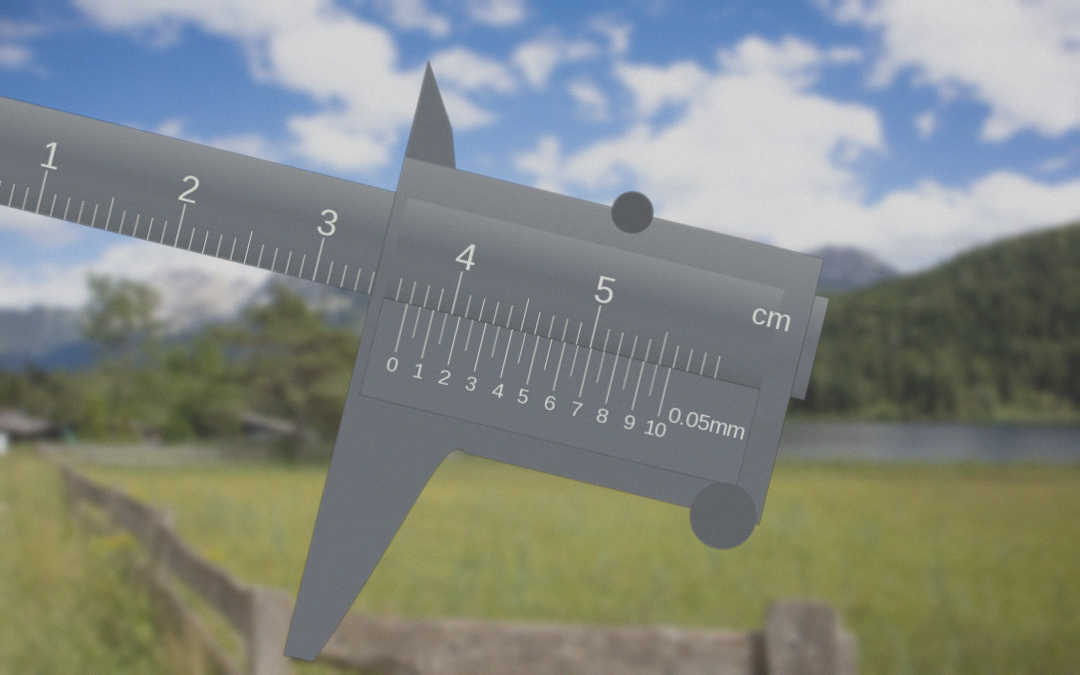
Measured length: 36.8 mm
